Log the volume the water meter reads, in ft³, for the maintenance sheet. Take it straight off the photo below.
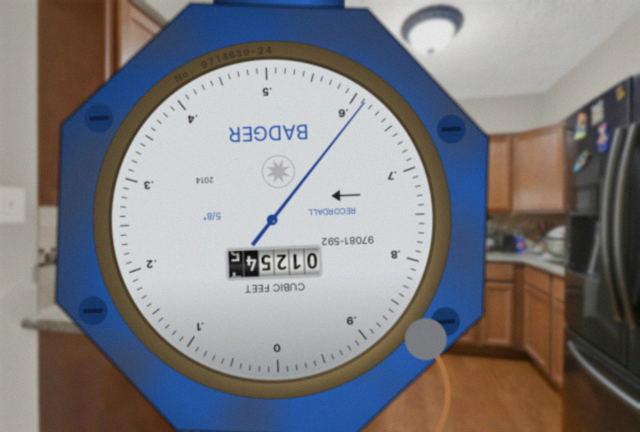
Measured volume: 12544.61 ft³
